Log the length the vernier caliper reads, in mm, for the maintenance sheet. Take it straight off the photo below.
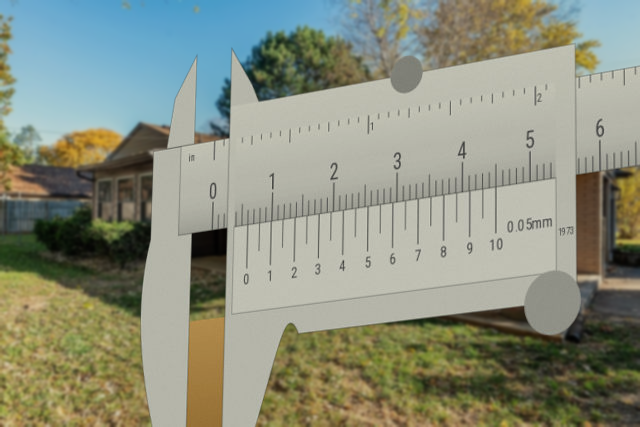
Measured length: 6.0 mm
